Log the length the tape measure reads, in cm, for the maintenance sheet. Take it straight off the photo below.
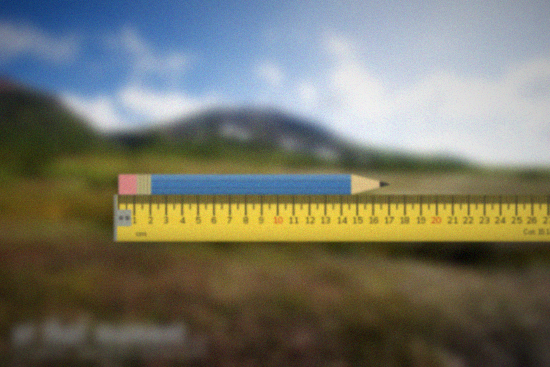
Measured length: 17 cm
